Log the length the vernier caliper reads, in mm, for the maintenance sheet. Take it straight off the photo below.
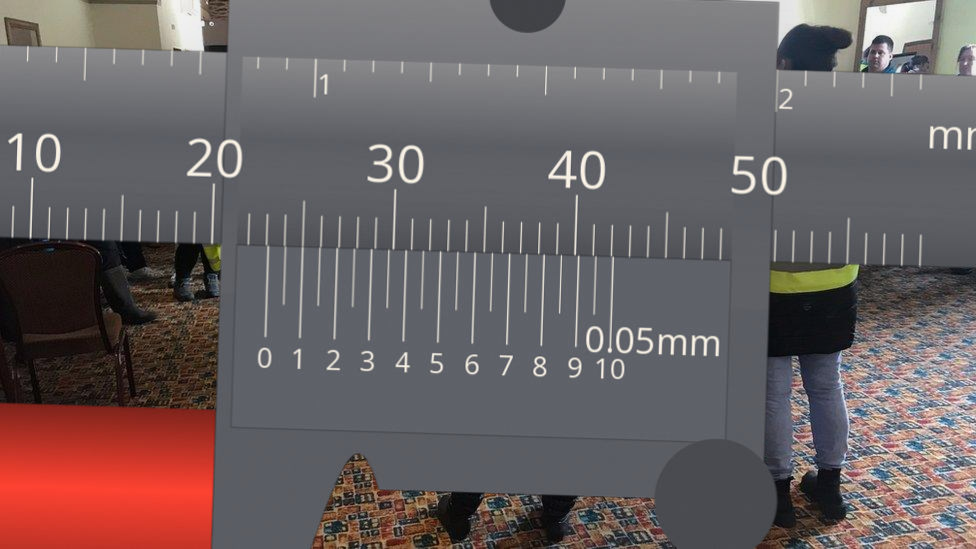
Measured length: 23.1 mm
